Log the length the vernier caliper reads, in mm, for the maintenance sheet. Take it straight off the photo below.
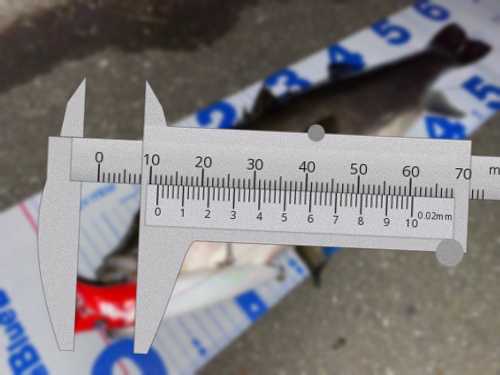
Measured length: 11.5 mm
